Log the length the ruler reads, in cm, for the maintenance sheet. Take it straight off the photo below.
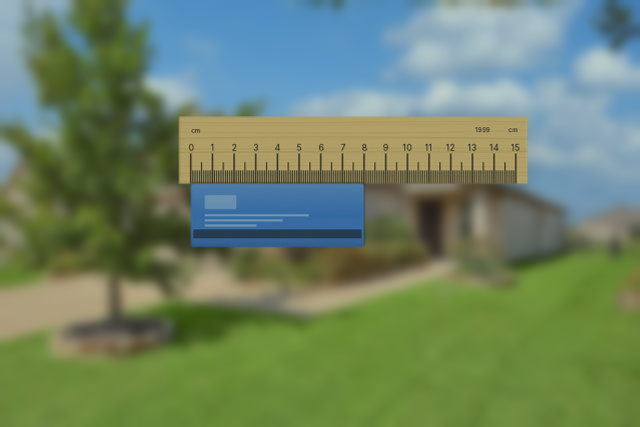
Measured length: 8 cm
